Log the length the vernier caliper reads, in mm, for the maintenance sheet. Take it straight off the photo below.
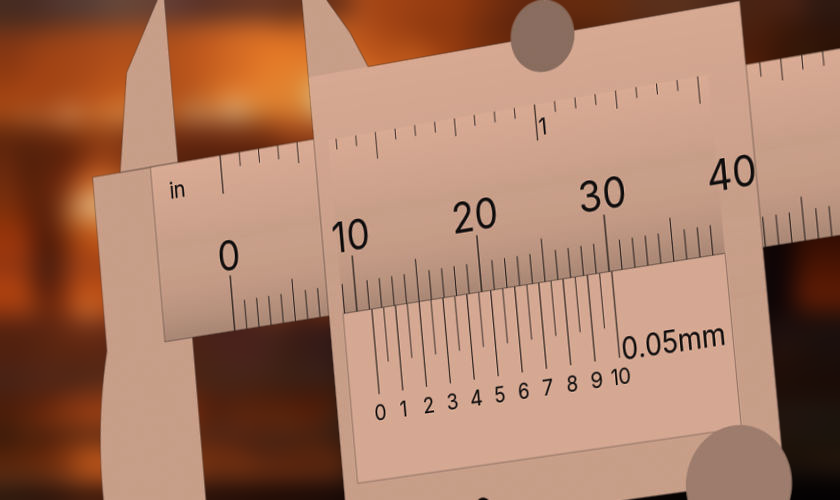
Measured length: 11.2 mm
